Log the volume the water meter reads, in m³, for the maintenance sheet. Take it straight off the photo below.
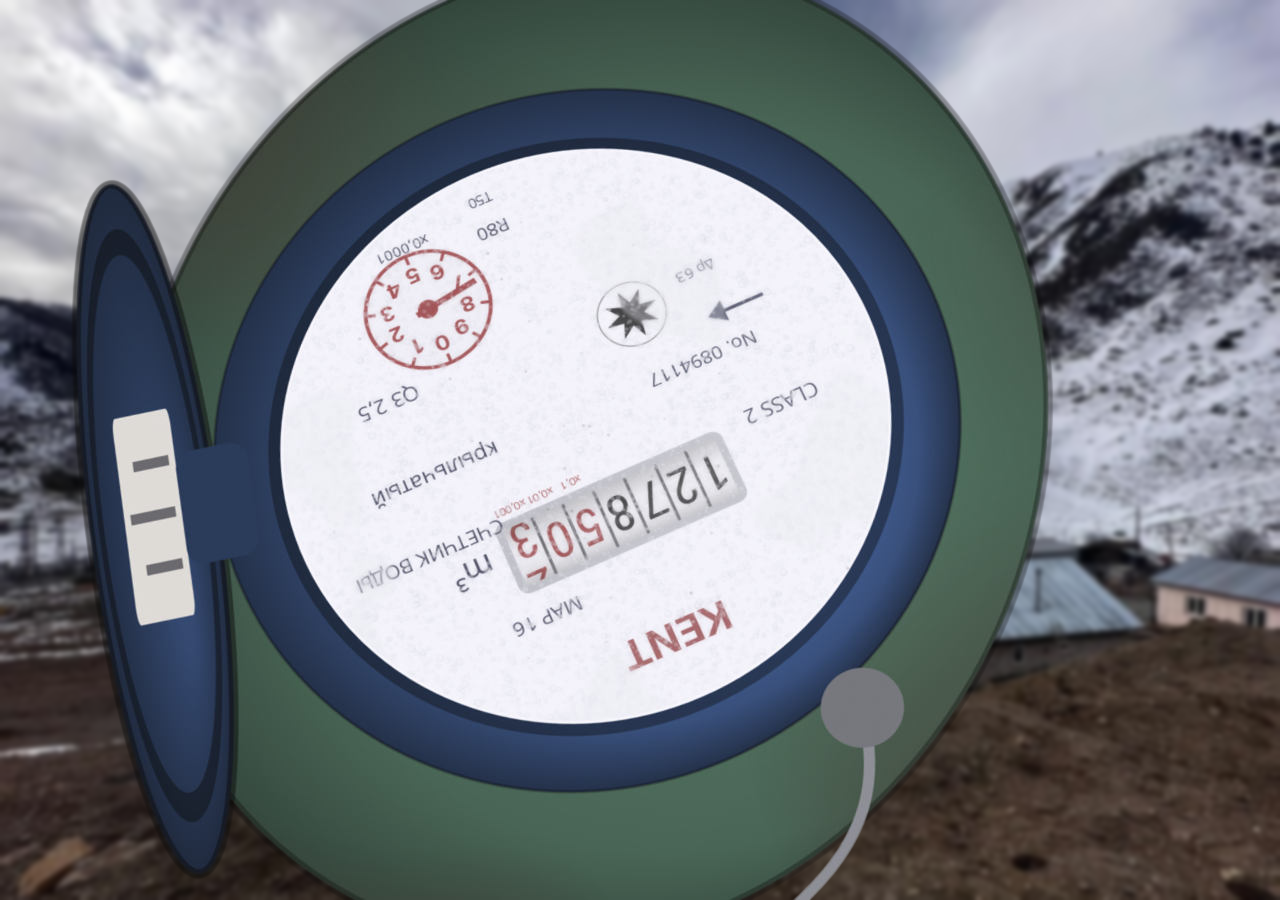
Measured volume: 1278.5027 m³
